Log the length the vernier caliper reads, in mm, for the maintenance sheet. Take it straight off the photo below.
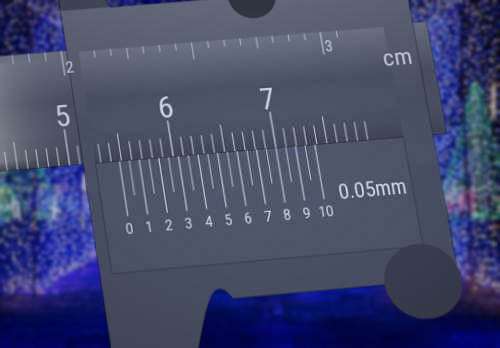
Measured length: 54.8 mm
